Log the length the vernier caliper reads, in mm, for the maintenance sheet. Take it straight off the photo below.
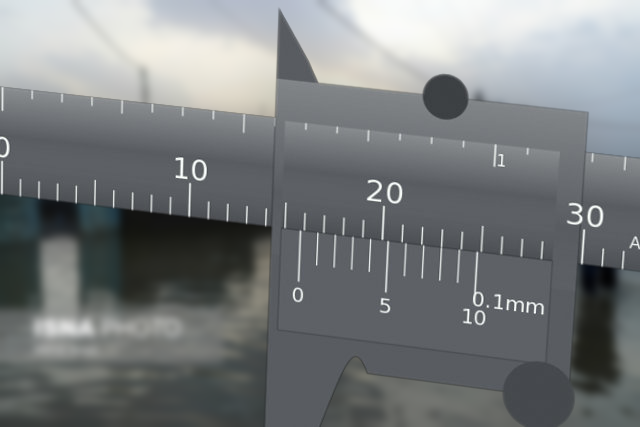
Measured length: 15.8 mm
